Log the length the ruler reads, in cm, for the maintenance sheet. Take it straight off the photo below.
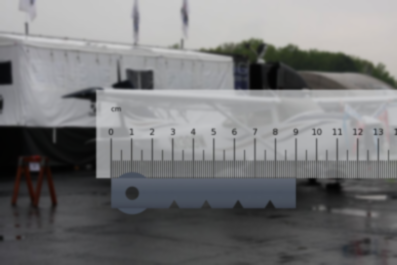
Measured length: 9 cm
